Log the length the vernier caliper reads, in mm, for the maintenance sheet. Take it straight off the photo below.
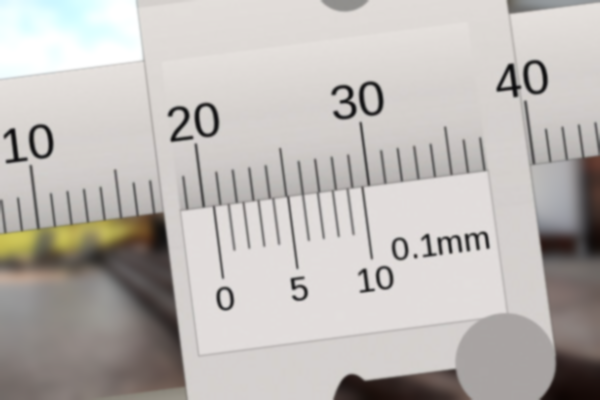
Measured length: 20.6 mm
